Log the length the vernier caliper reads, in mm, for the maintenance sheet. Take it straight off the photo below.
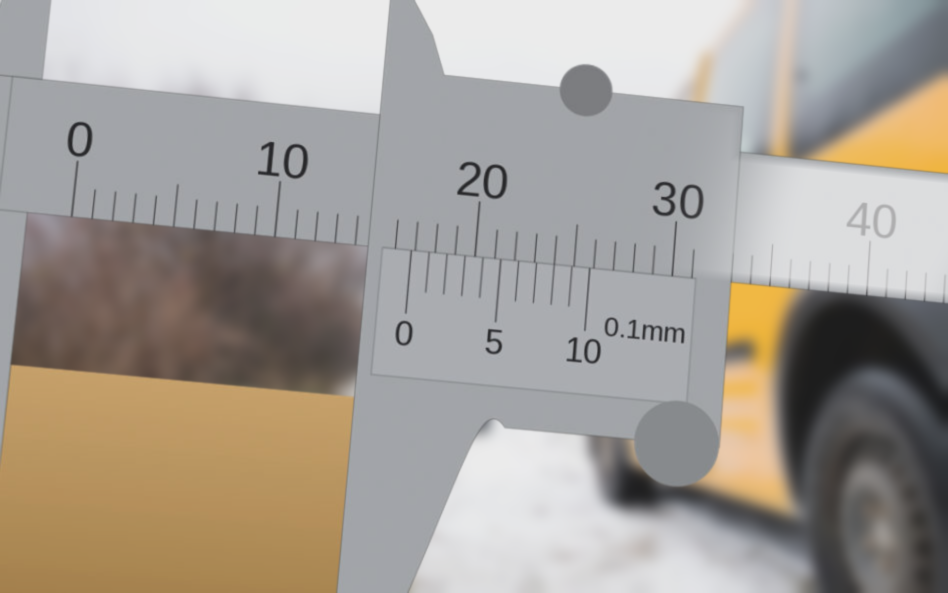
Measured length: 16.8 mm
